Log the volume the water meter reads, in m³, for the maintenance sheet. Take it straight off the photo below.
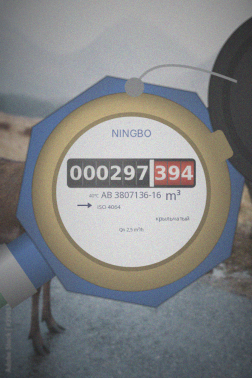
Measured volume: 297.394 m³
